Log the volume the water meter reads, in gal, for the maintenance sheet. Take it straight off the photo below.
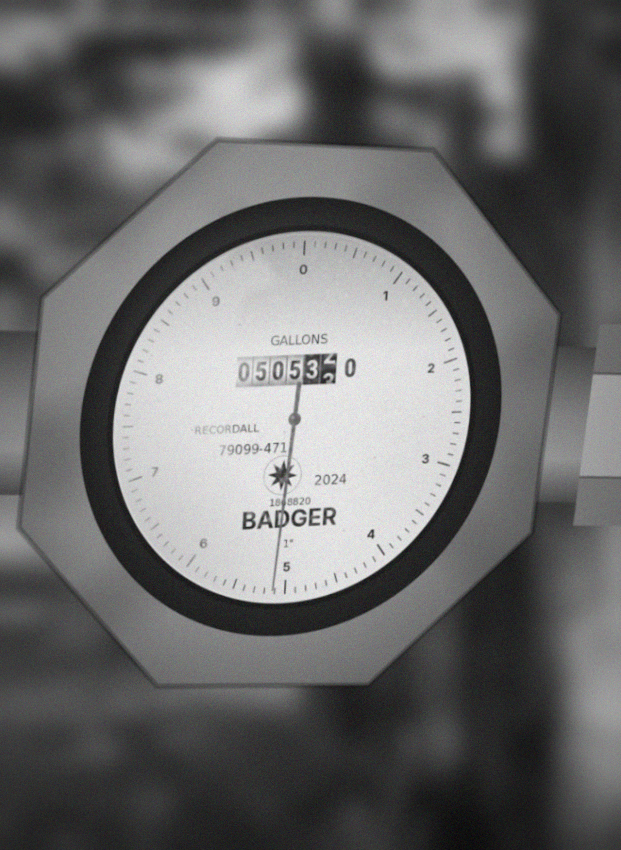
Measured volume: 505325.1 gal
